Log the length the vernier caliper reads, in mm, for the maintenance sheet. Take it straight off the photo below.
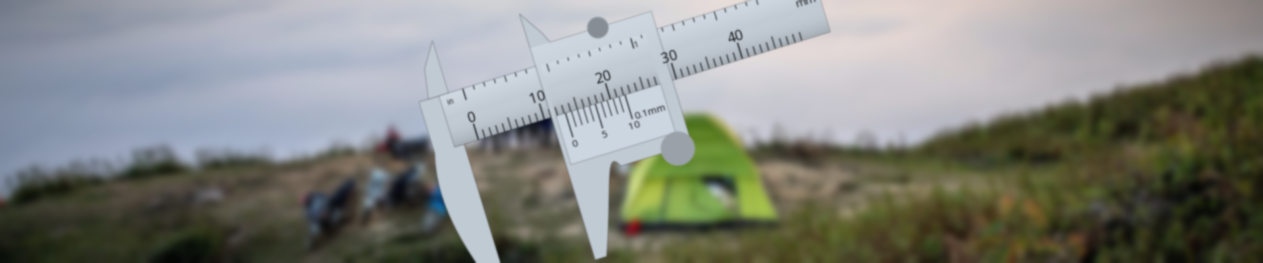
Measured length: 13.2 mm
